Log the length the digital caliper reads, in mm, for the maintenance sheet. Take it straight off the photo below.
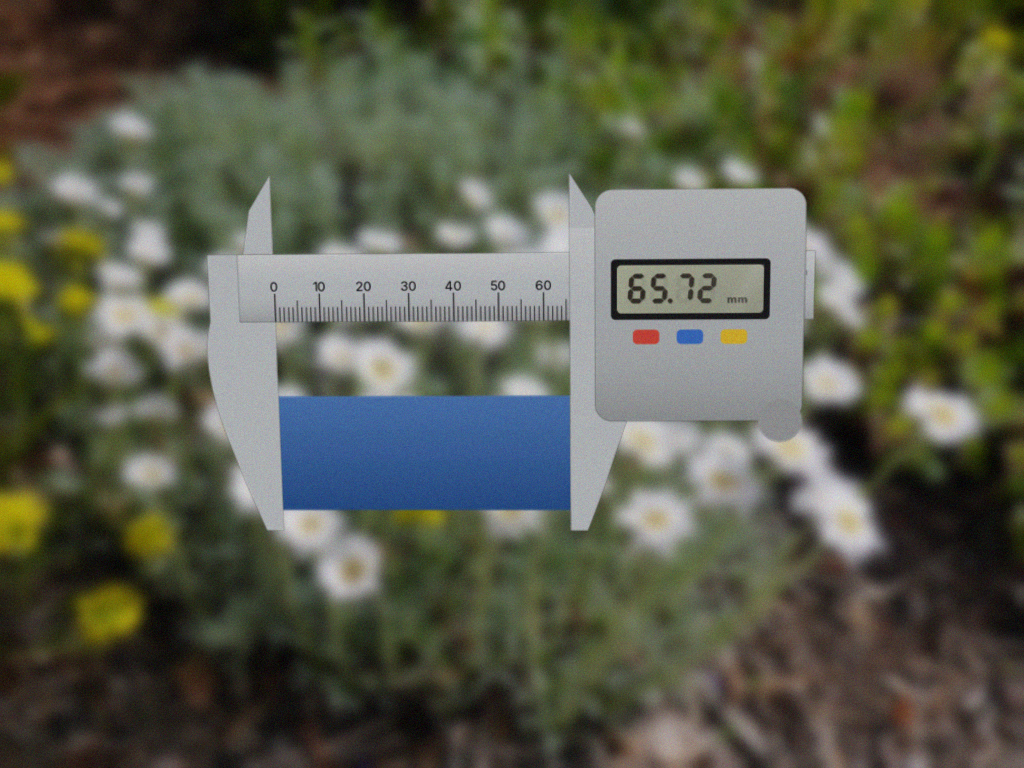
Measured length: 65.72 mm
